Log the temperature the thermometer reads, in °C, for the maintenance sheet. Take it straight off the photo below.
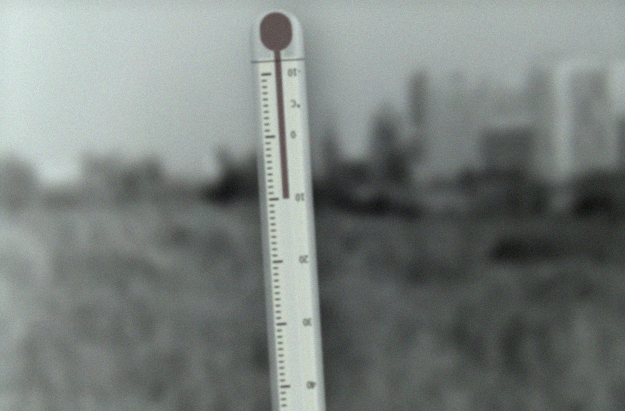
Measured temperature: 10 °C
